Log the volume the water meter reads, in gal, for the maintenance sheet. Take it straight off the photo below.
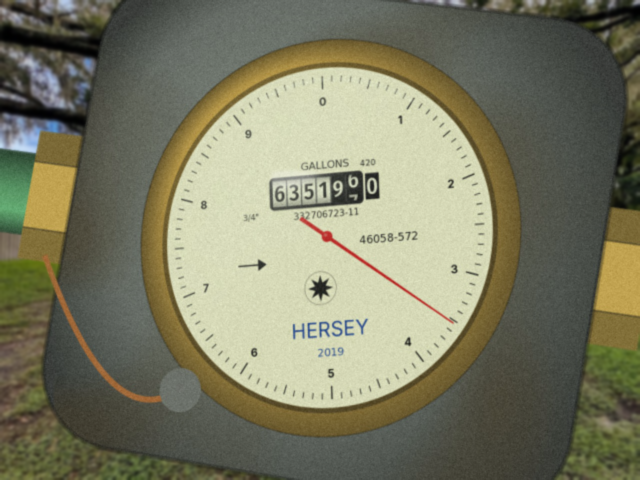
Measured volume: 6351963.5 gal
